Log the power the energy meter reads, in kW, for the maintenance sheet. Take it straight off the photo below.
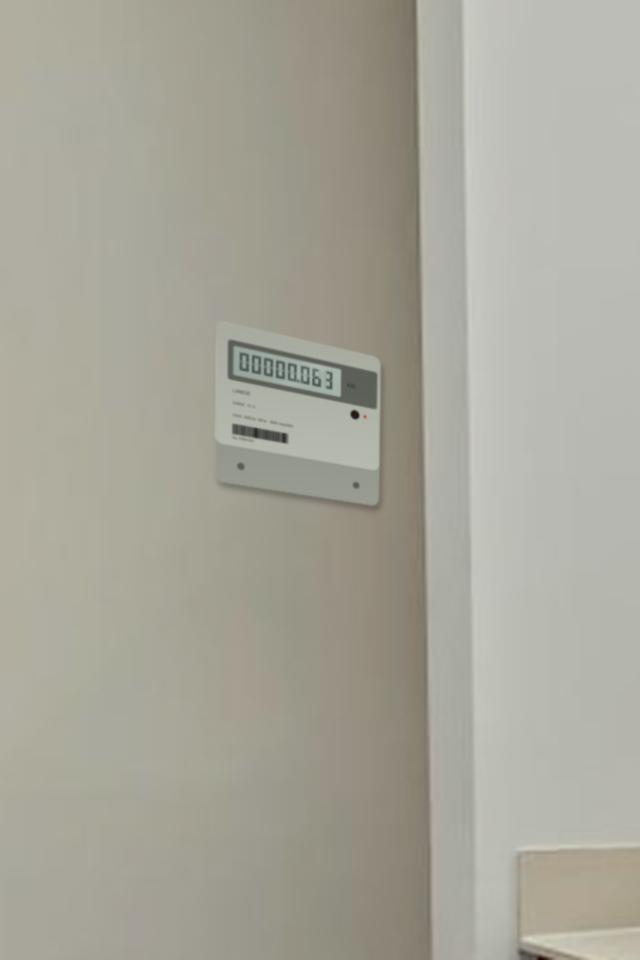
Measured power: 0.063 kW
